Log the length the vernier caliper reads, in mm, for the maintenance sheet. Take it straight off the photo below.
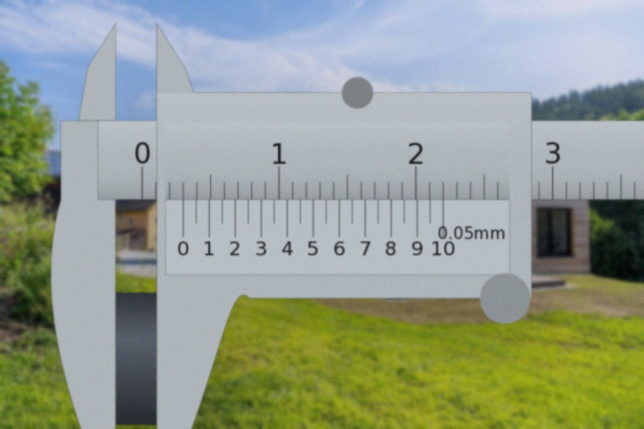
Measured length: 3.0 mm
